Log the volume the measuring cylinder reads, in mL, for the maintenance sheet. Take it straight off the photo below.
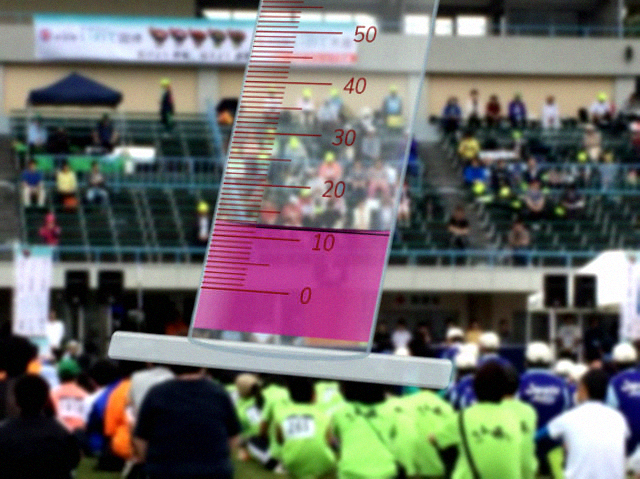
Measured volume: 12 mL
